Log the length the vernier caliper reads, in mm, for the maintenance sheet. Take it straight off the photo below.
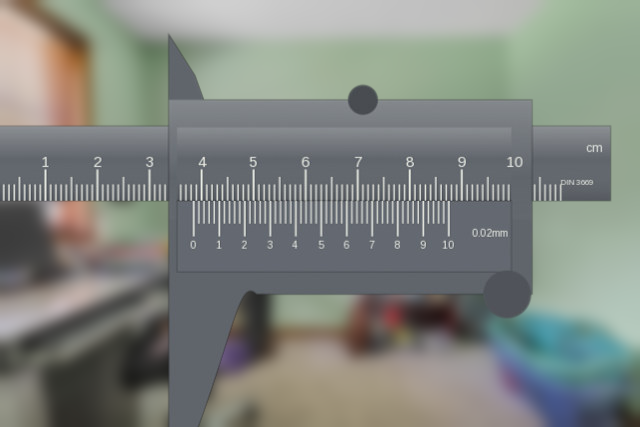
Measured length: 38.5 mm
